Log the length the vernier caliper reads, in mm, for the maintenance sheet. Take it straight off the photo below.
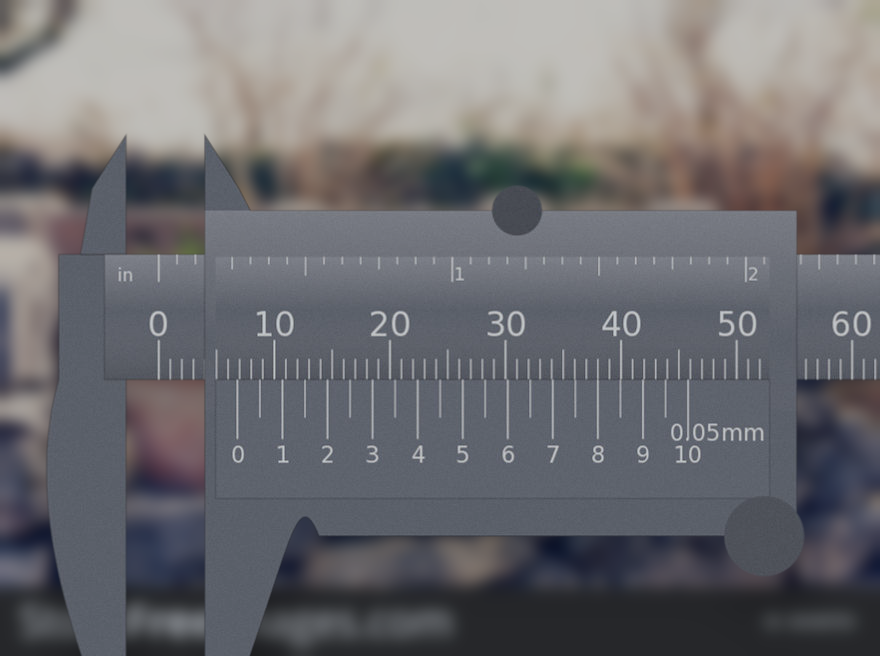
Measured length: 6.8 mm
